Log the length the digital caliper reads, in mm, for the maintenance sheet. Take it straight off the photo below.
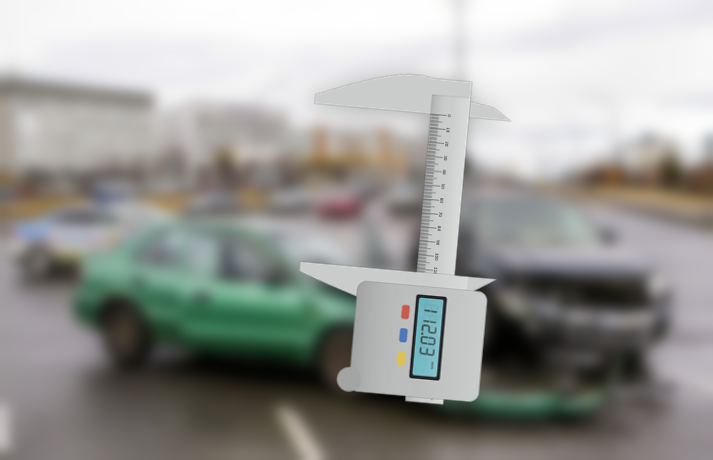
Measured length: 112.03 mm
